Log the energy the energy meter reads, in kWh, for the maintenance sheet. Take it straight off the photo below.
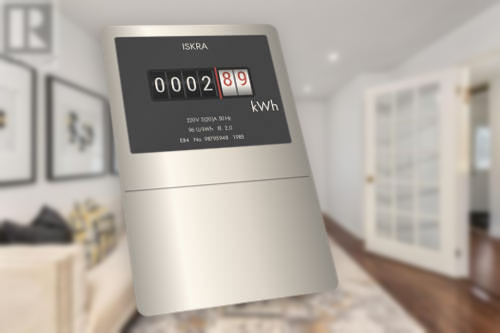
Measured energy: 2.89 kWh
